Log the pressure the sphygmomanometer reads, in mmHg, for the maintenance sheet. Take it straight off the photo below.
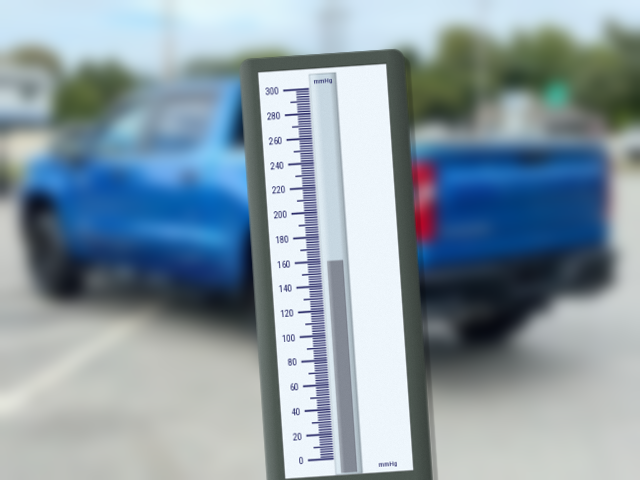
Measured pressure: 160 mmHg
